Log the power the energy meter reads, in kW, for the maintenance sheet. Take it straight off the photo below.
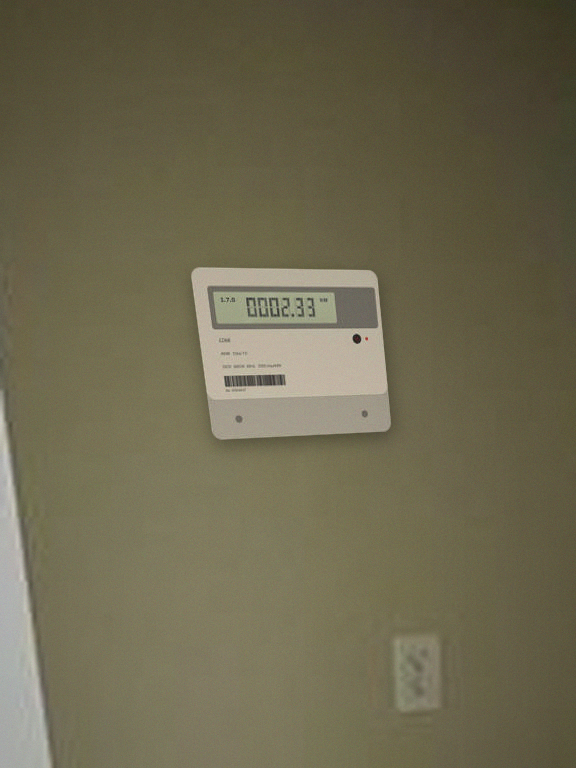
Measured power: 2.33 kW
